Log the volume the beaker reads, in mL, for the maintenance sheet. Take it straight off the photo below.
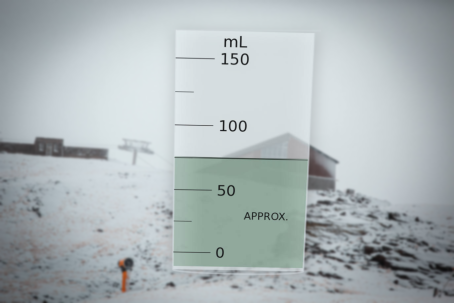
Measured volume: 75 mL
